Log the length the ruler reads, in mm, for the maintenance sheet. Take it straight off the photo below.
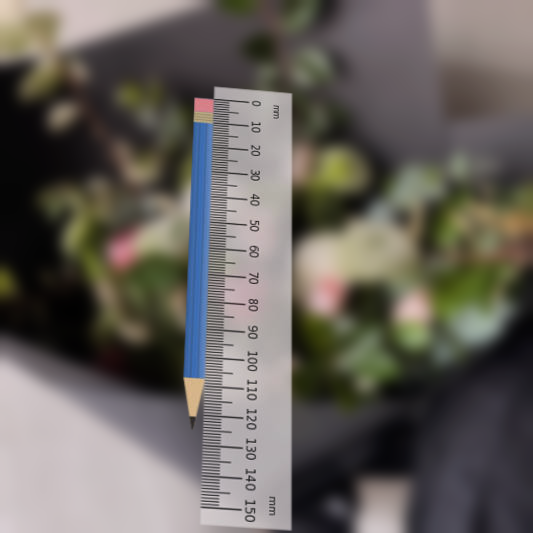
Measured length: 125 mm
